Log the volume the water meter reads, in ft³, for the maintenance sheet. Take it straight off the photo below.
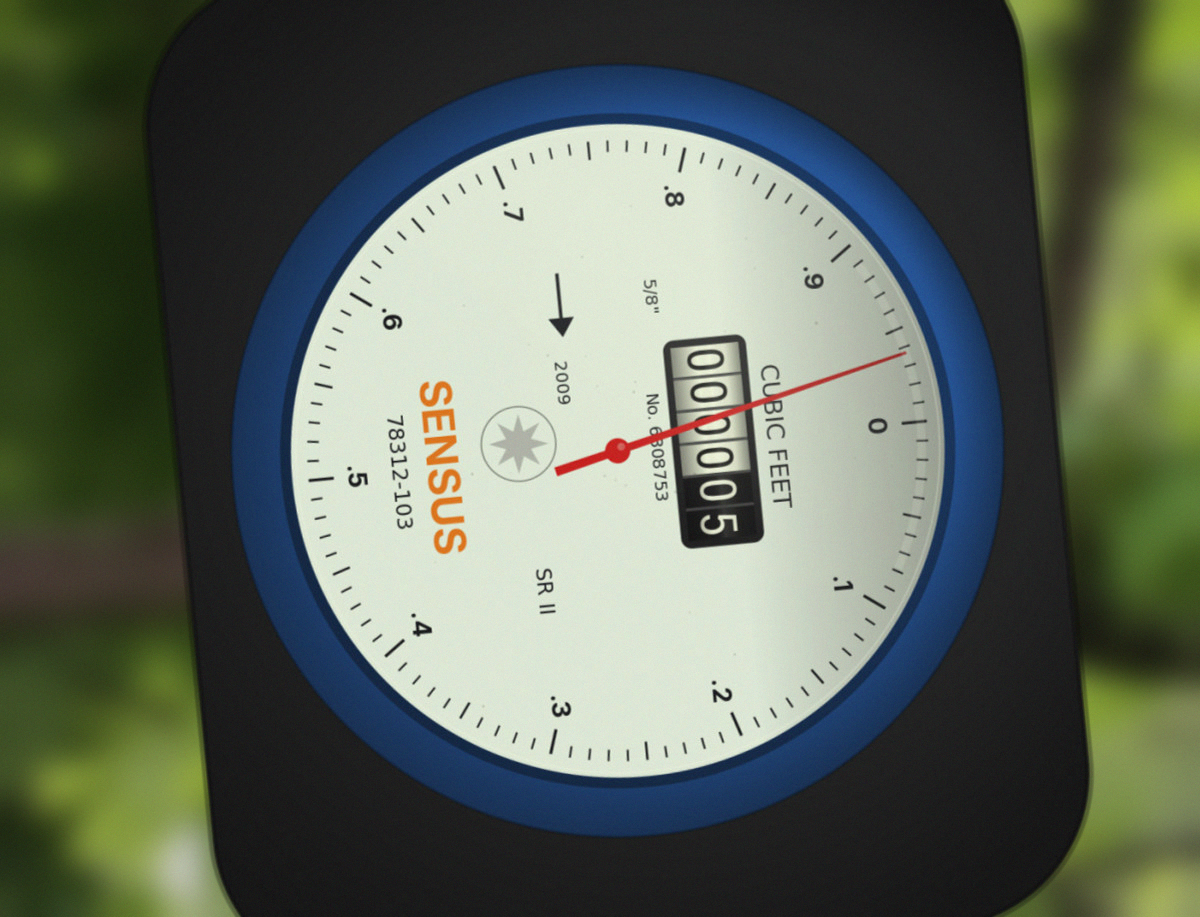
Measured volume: 4.96 ft³
